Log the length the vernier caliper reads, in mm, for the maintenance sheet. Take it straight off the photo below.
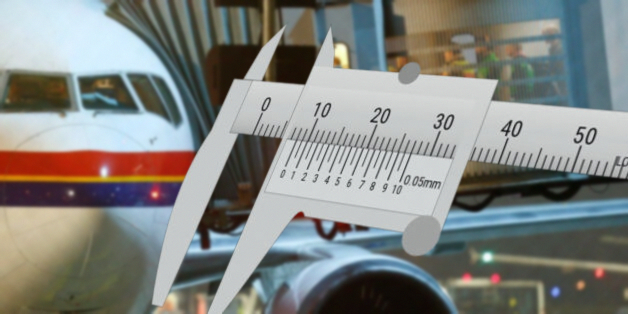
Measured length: 8.0 mm
